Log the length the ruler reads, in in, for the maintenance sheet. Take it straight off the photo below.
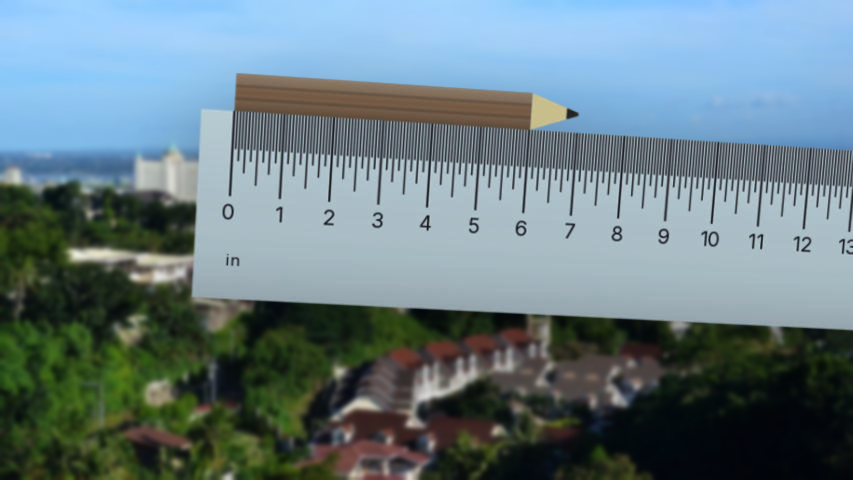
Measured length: 7 in
